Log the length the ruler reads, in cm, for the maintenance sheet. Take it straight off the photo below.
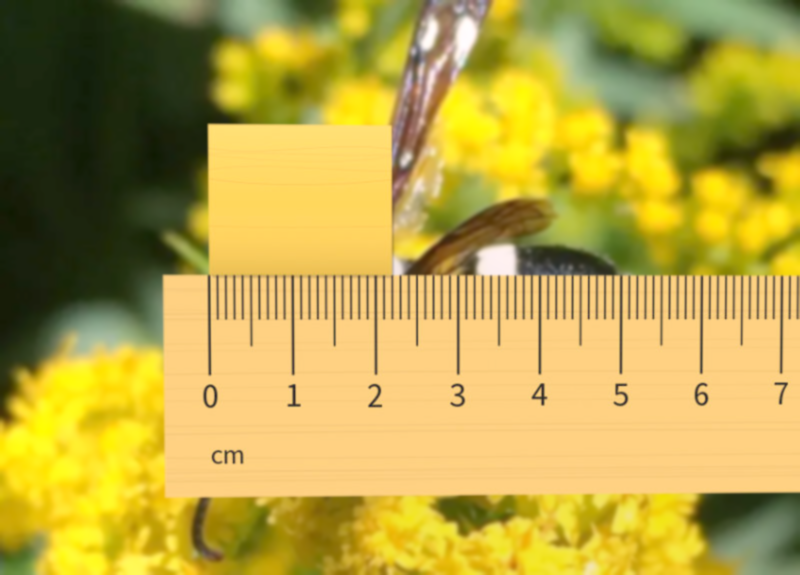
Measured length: 2.2 cm
